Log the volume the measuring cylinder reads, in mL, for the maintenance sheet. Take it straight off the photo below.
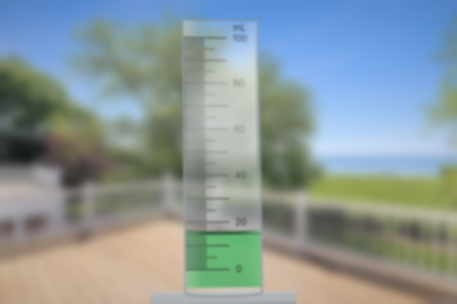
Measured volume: 15 mL
